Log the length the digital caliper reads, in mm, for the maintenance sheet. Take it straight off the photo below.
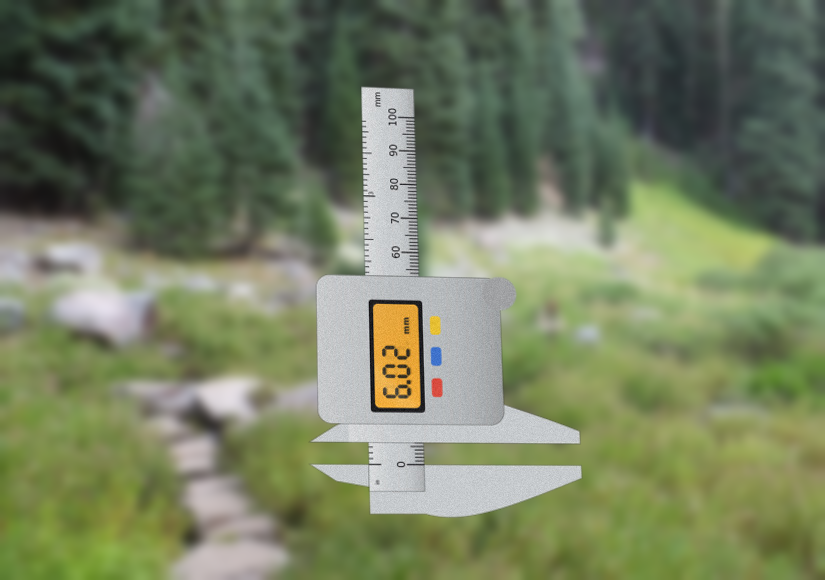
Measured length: 6.02 mm
